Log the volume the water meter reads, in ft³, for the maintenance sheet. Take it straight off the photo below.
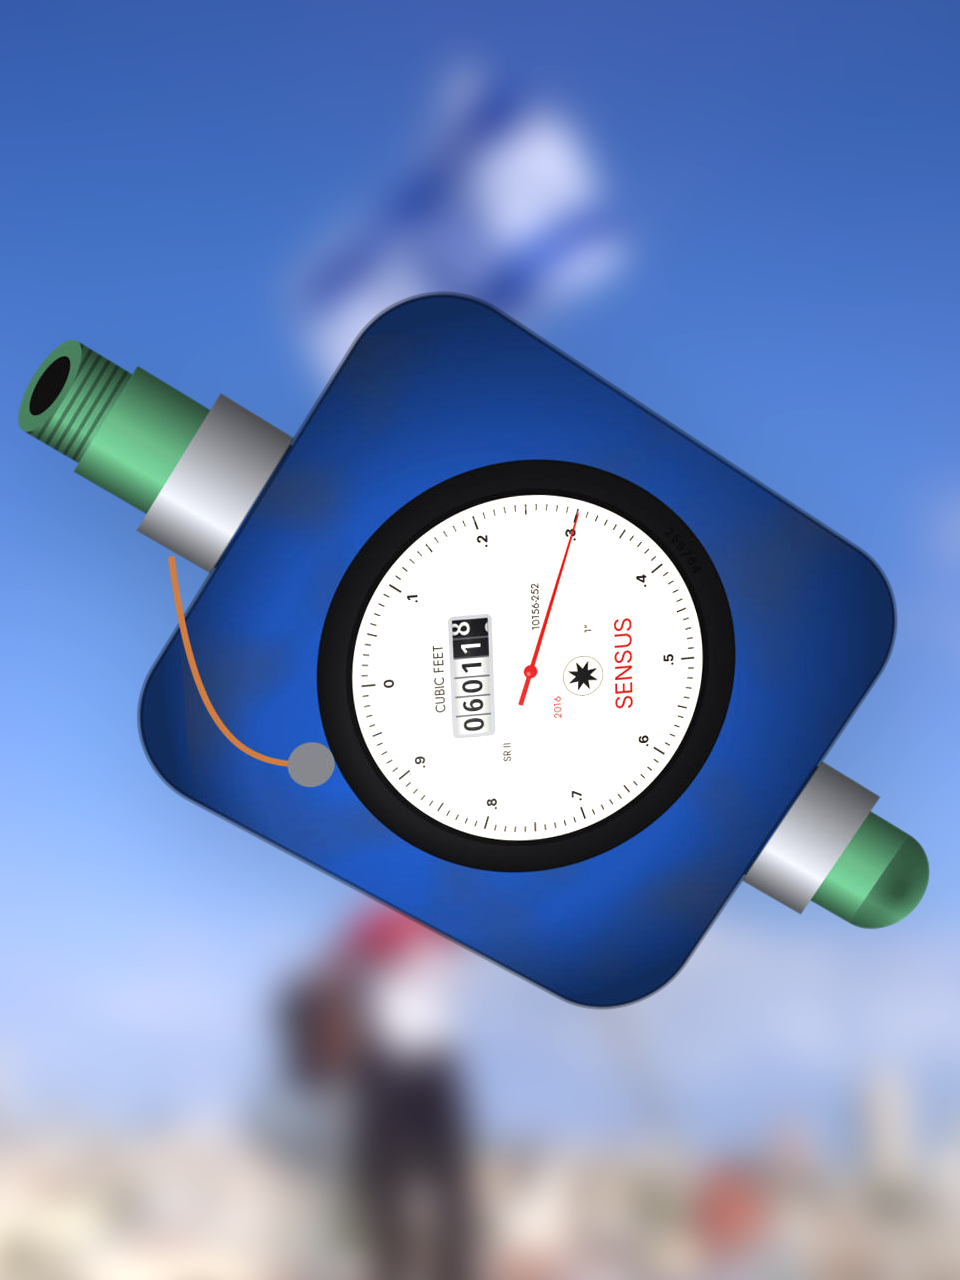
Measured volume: 60118.30 ft³
